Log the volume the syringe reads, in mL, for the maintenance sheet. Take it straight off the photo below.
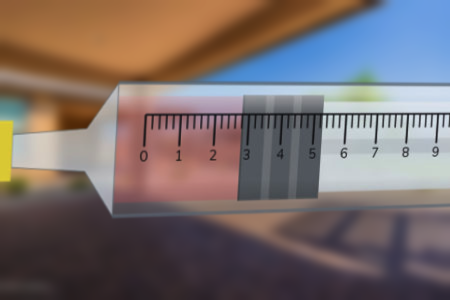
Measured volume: 2.8 mL
